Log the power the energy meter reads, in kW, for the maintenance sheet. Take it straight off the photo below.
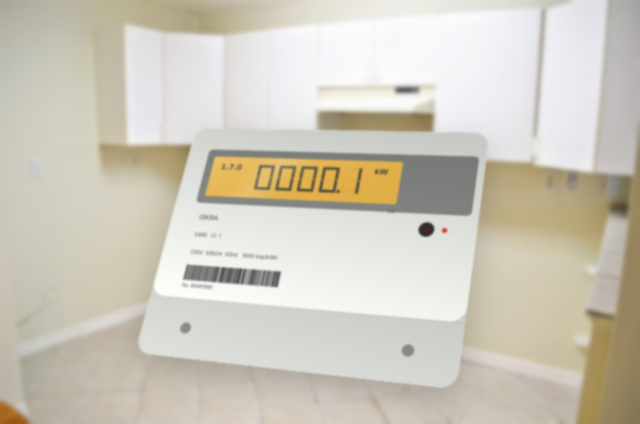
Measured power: 0.1 kW
